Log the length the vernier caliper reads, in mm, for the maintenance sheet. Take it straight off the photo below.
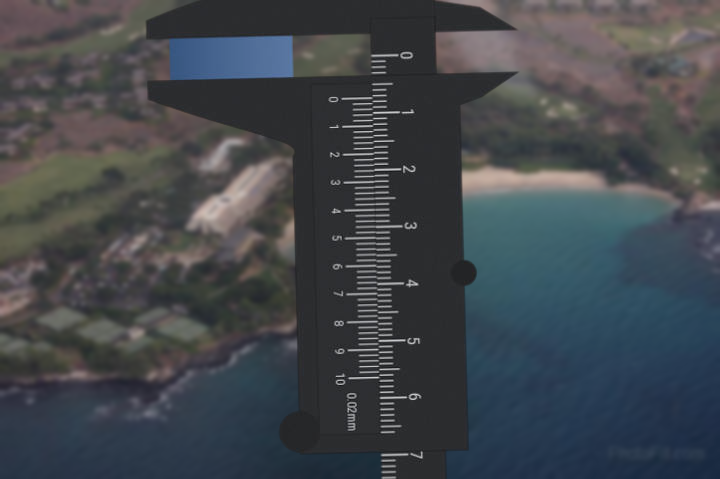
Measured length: 7.4 mm
